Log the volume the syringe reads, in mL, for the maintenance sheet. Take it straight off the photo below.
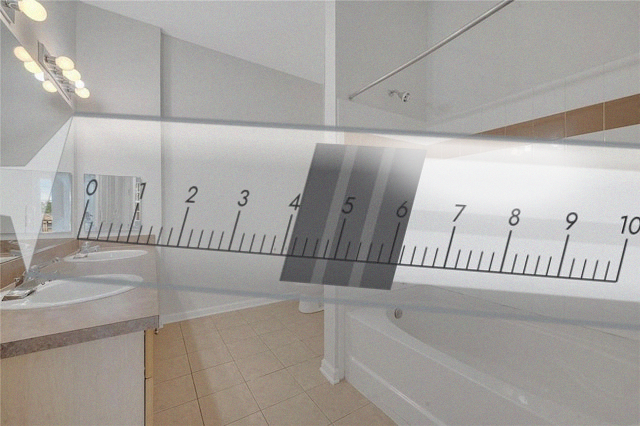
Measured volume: 4.1 mL
